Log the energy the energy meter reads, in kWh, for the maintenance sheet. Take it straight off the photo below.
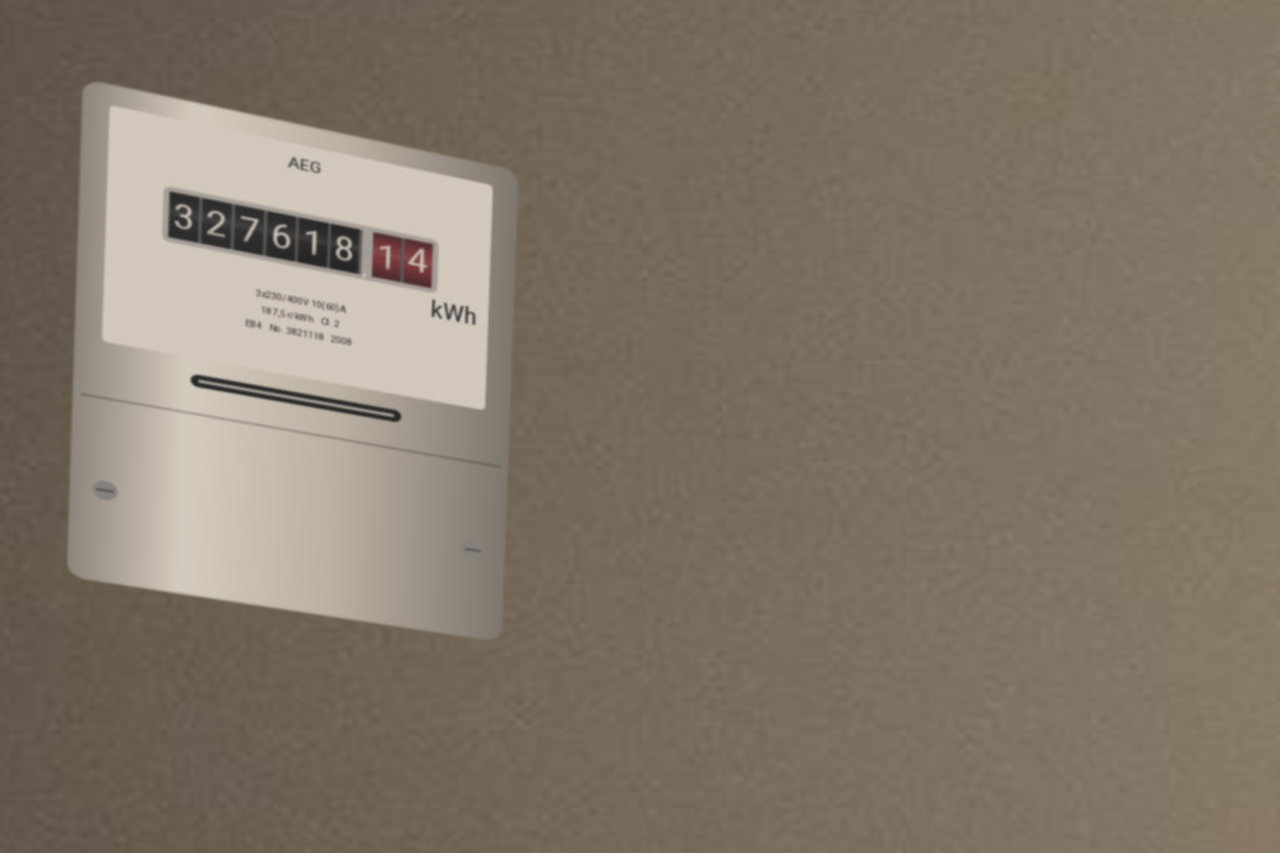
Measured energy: 327618.14 kWh
